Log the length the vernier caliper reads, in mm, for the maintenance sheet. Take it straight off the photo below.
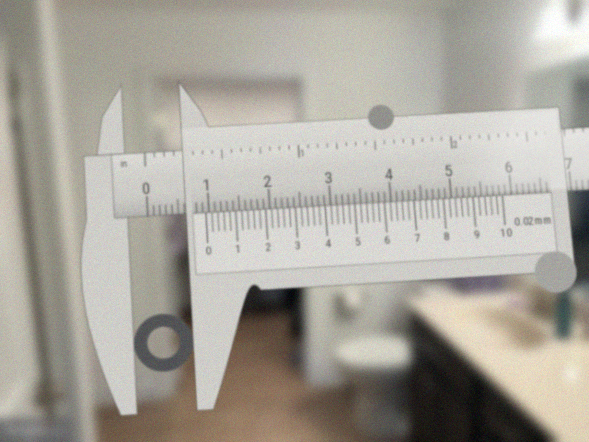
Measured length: 9.5 mm
